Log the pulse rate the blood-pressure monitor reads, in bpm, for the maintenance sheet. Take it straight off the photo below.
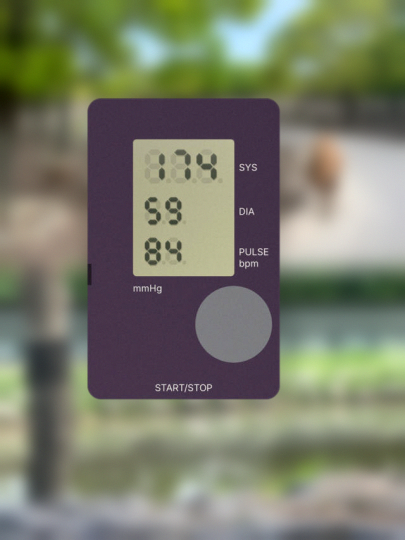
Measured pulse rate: 84 bpm
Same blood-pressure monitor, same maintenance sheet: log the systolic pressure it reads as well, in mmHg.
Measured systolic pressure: 174 mmHg
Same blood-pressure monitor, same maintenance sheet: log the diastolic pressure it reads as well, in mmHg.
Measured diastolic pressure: 59 mmHg
